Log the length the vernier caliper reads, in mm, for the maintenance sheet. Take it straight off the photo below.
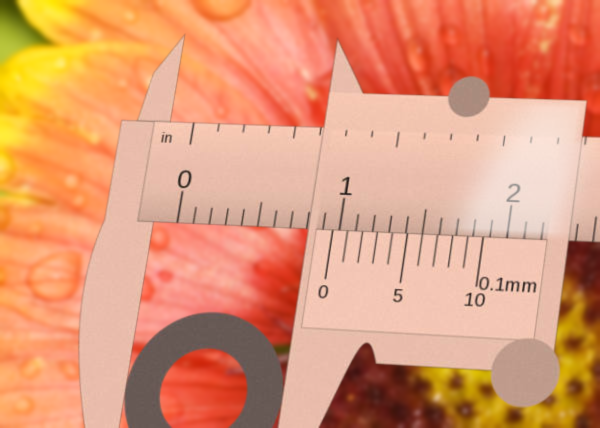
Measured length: 9.6 mm
